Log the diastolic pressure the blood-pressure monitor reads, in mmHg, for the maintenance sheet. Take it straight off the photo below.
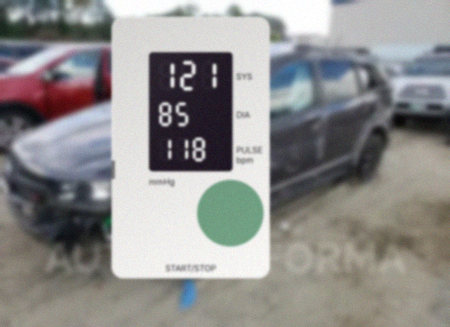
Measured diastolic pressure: 85 mmHg
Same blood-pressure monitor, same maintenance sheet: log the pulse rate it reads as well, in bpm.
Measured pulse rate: 118 bpm
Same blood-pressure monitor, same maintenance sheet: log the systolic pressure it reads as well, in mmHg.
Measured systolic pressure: 121 mmHg
